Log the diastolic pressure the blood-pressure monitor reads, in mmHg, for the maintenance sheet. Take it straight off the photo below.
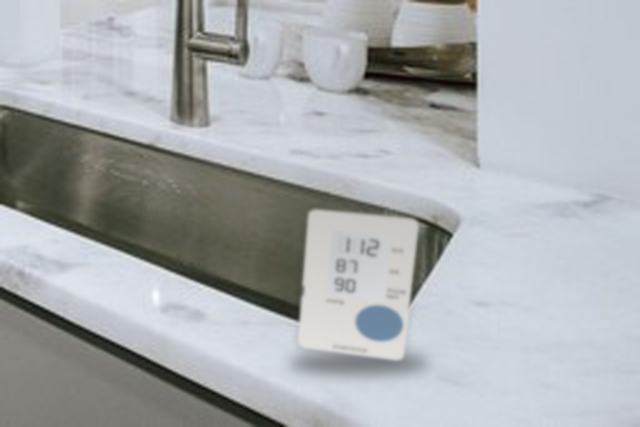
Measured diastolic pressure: 87 mmHg
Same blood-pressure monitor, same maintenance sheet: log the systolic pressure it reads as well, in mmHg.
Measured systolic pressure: 112 mmHg
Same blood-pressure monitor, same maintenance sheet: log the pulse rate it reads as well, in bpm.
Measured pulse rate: 90 bpm
